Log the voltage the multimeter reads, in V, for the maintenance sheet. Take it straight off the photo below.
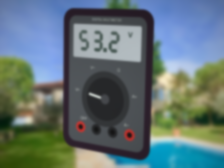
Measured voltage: 53.2 V
